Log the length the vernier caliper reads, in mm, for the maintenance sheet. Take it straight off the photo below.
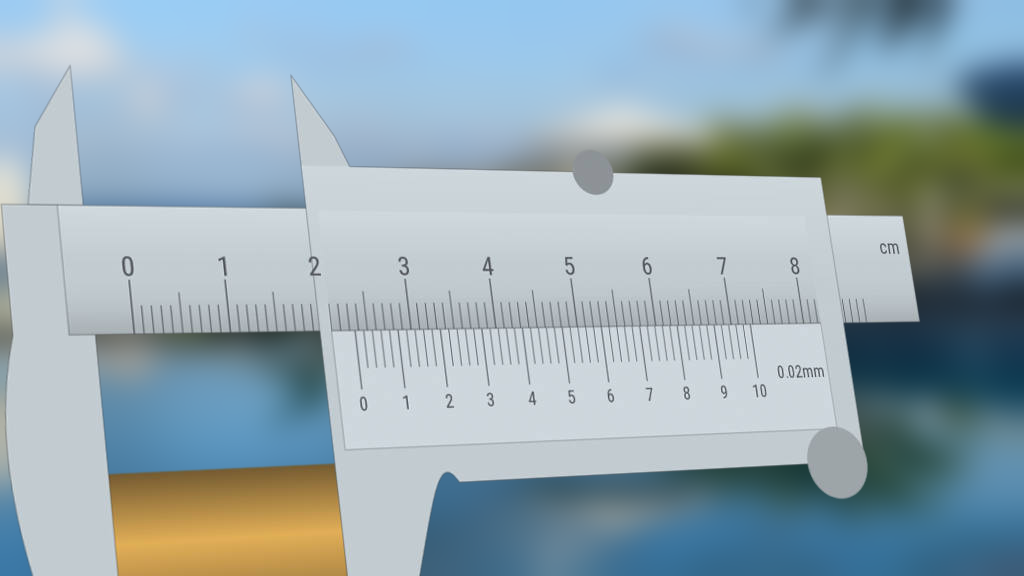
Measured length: 23.6 mm
